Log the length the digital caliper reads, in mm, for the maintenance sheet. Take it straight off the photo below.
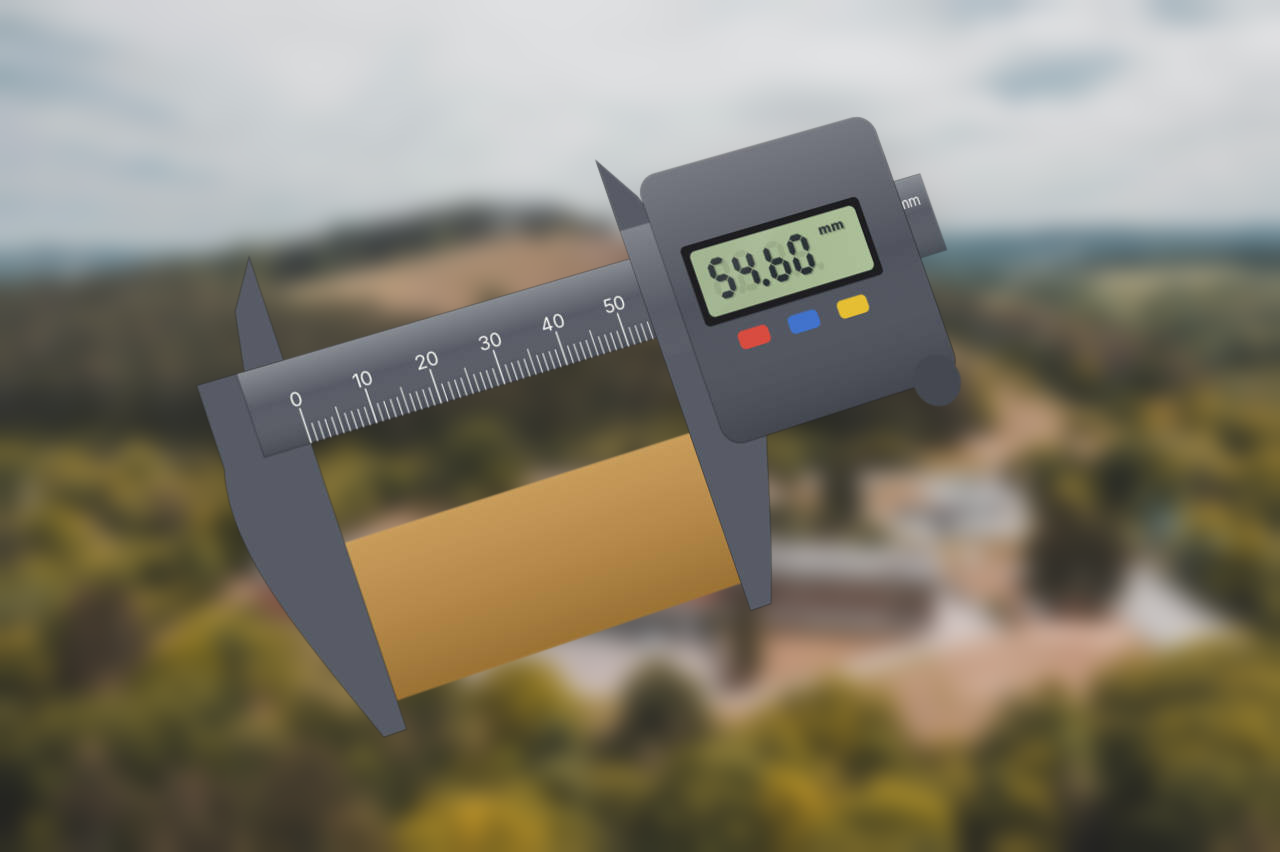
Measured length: 54.60 mm
